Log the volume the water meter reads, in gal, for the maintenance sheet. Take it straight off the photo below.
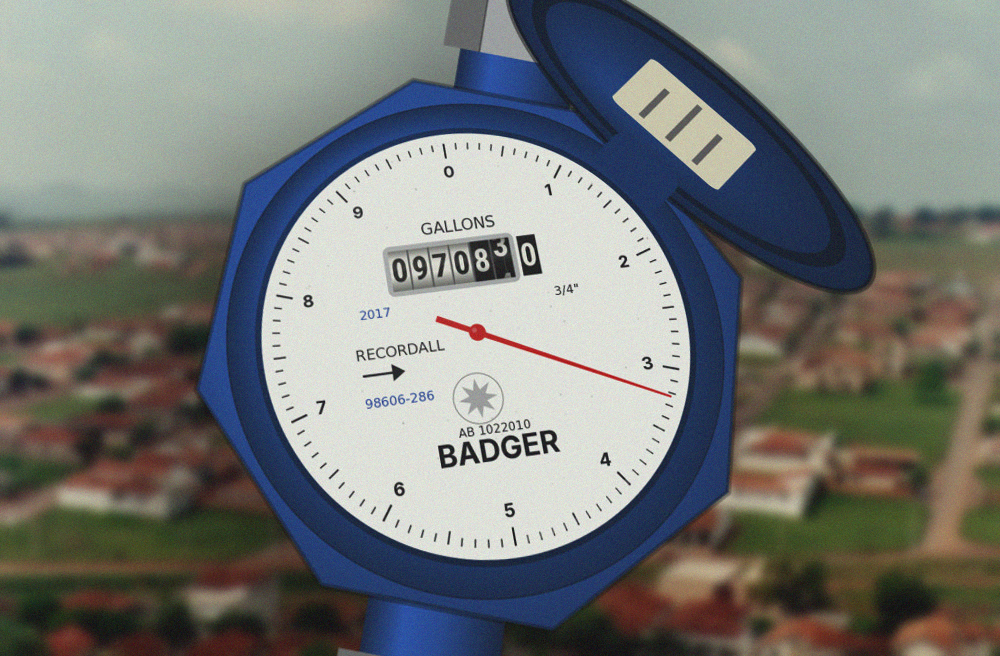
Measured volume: 970833.2 gal
